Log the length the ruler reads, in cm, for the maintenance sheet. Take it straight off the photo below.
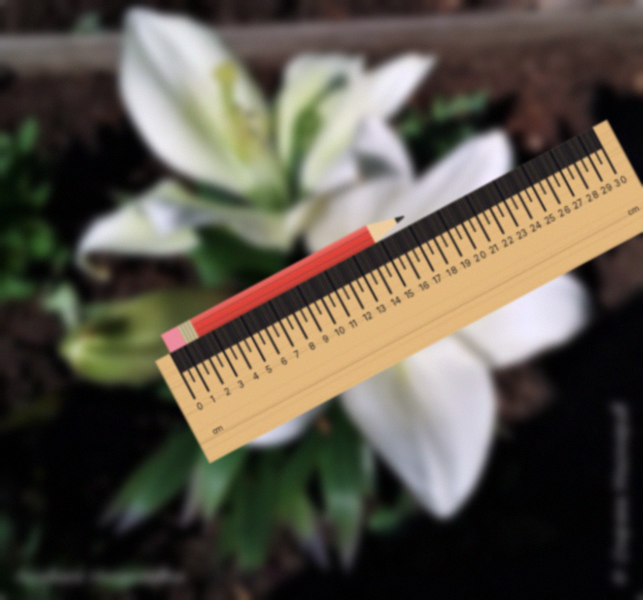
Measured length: 17 cm
